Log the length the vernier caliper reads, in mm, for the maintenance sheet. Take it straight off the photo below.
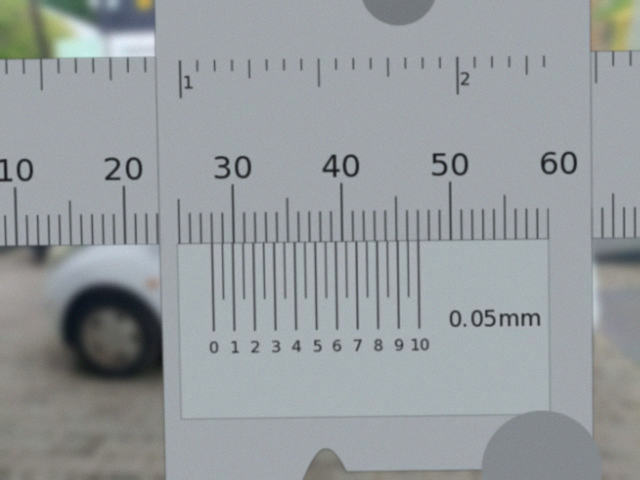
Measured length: 28.0 mm
